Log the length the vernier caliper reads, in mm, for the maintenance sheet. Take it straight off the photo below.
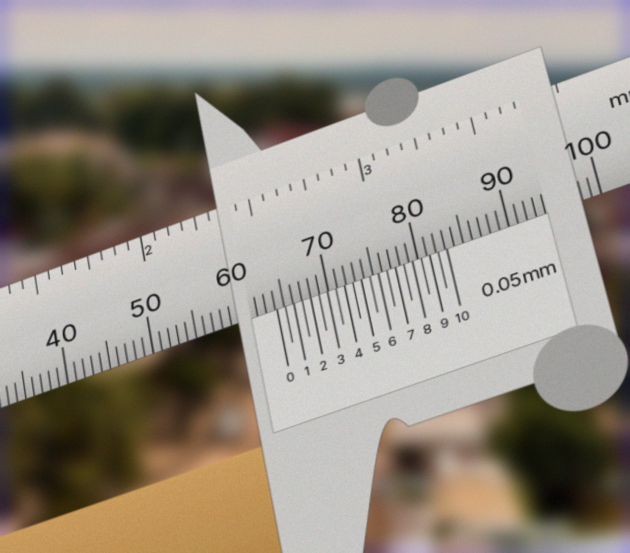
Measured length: 64.2 mm
